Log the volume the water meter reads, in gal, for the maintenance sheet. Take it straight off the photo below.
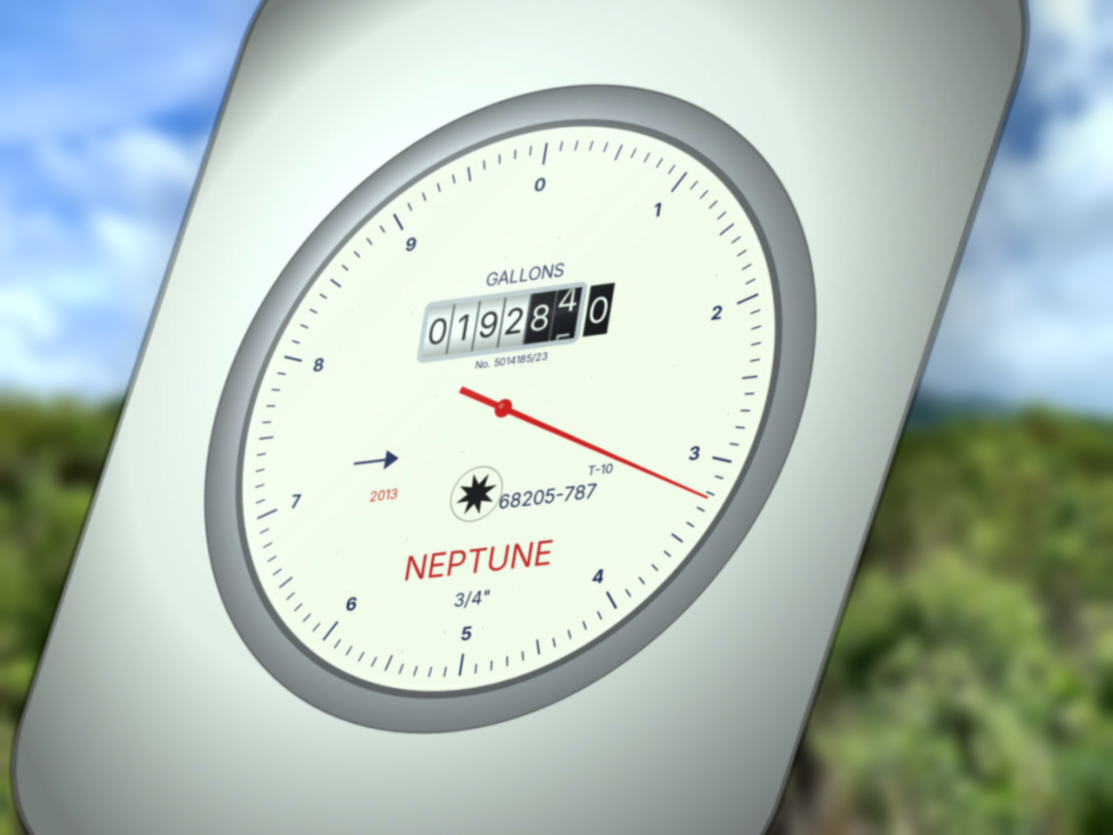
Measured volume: 192843.2 gal
